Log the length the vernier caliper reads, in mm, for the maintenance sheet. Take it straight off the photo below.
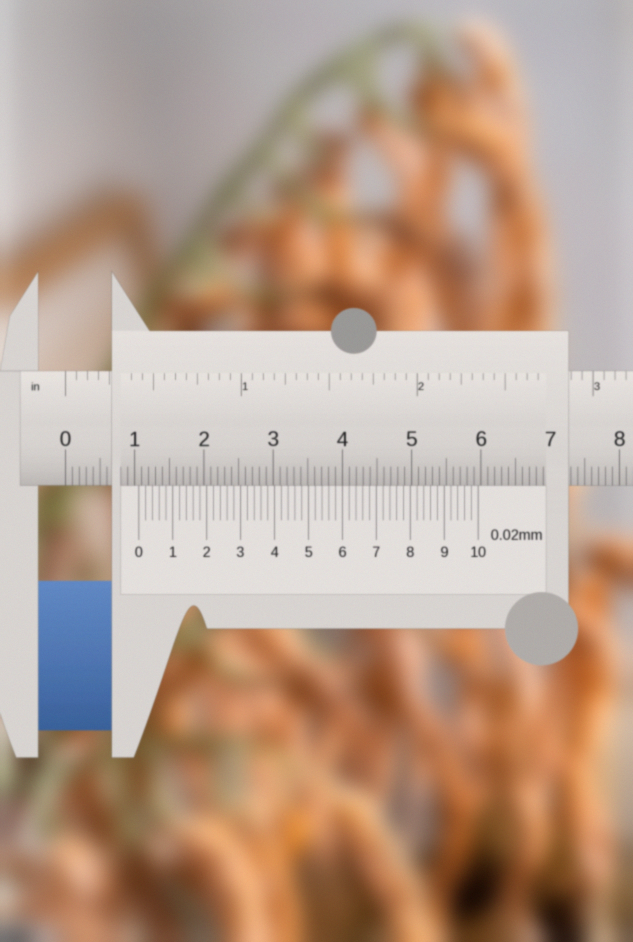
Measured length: 10.6 mm
